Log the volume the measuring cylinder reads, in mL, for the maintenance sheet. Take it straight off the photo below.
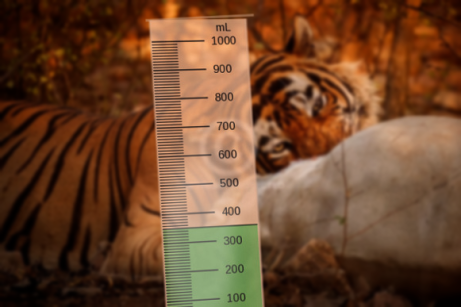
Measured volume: 350 mL
